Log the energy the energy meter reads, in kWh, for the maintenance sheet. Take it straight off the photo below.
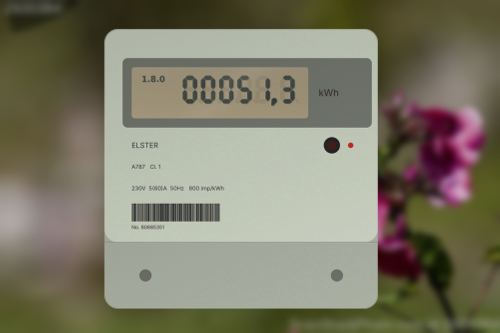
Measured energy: 51.3 kWh
